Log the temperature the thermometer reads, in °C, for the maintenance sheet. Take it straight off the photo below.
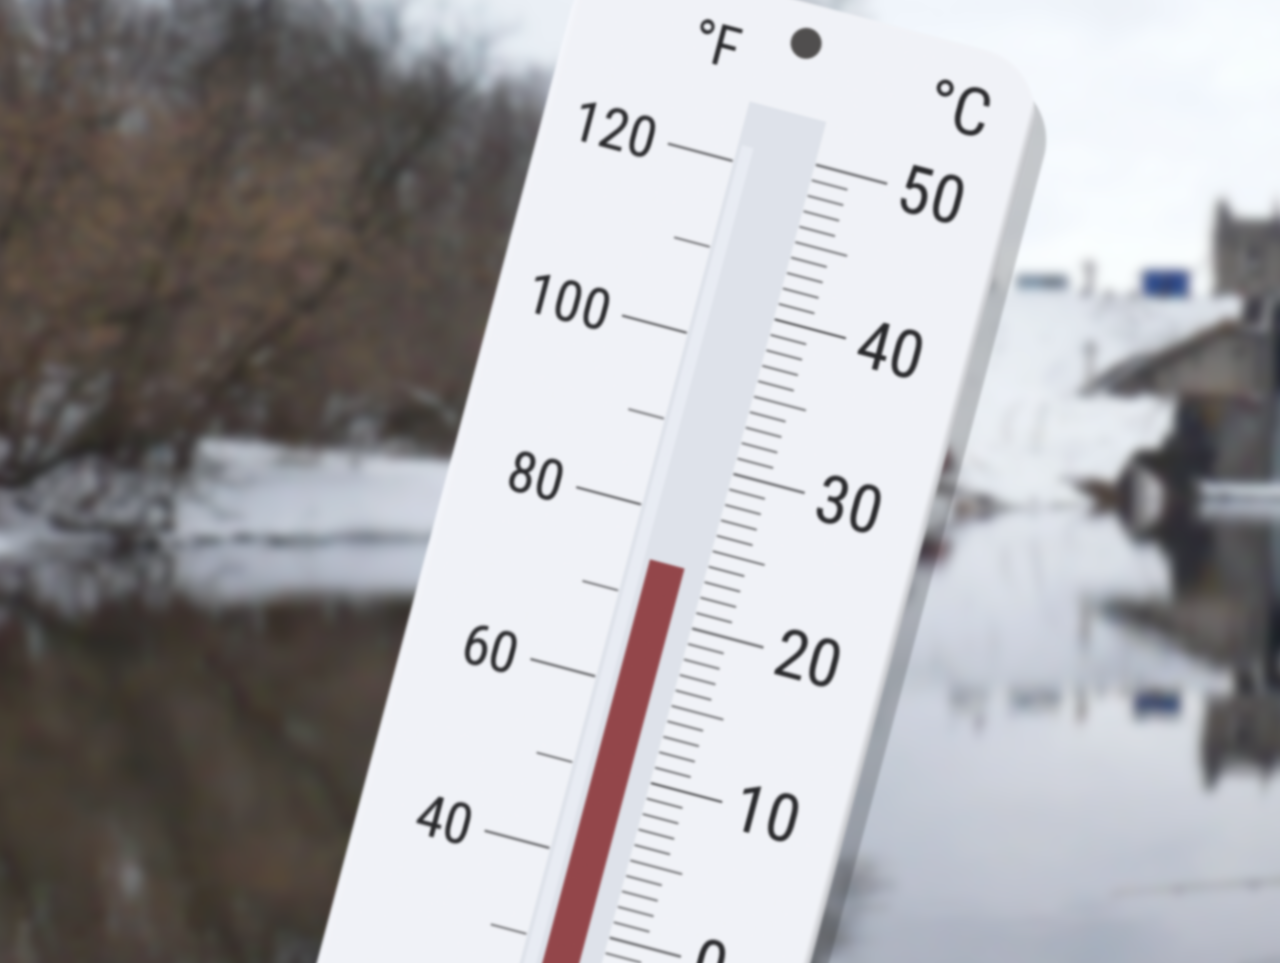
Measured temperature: 23.5 °C
